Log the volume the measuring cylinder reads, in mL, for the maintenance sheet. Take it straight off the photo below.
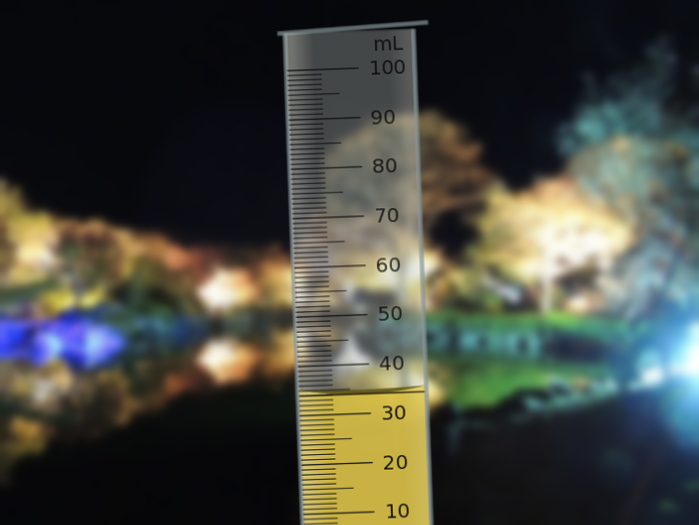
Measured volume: 34 mL
